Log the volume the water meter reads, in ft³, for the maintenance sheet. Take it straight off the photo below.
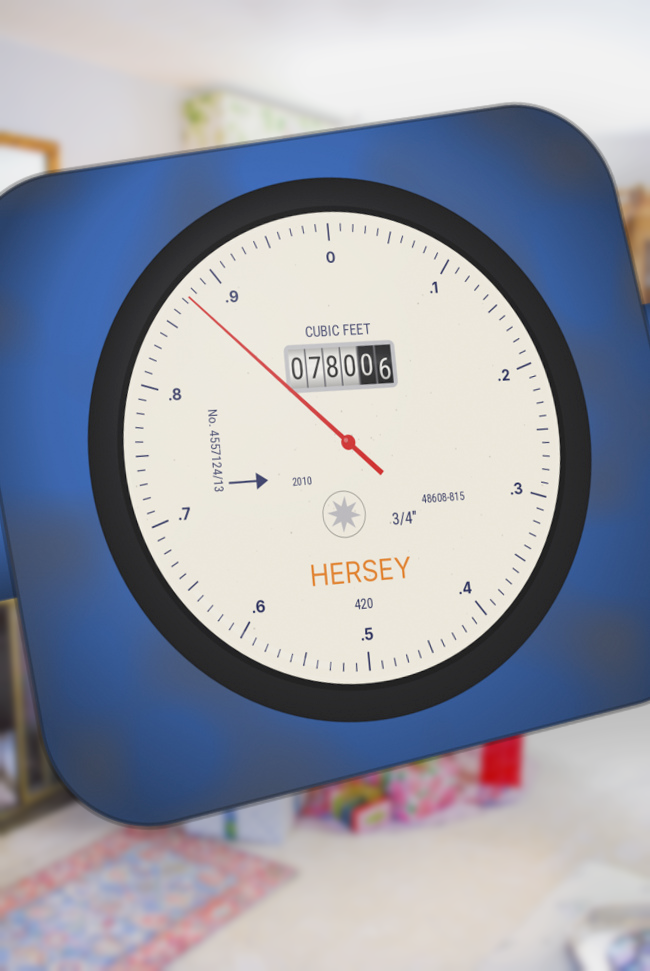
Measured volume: 78005.87 ft³
